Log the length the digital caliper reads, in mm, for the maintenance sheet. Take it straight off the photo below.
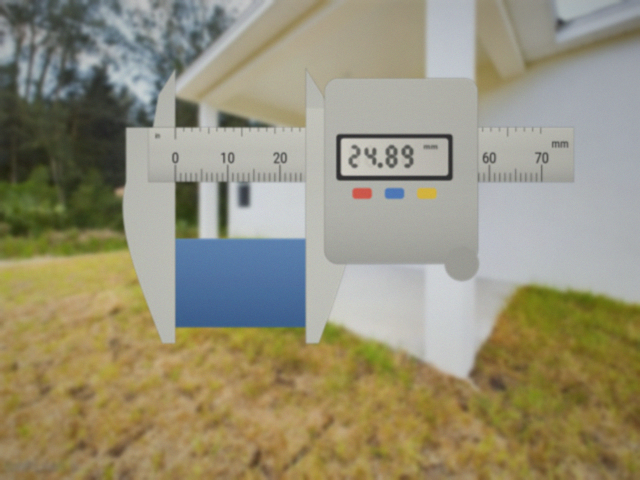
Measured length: 24.89 mm
